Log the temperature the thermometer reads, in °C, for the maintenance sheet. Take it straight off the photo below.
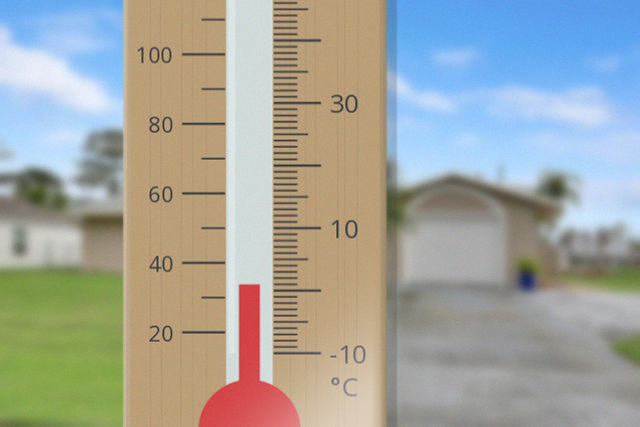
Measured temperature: 1 °C
